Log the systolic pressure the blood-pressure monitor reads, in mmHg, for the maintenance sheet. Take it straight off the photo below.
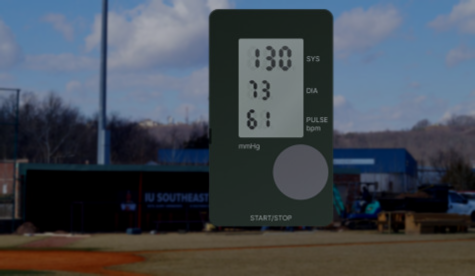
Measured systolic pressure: 130 mmHg
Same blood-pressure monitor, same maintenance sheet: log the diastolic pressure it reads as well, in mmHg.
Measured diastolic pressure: 73 mmHg
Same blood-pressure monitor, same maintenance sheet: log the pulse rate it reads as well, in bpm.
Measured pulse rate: 61 bpm
